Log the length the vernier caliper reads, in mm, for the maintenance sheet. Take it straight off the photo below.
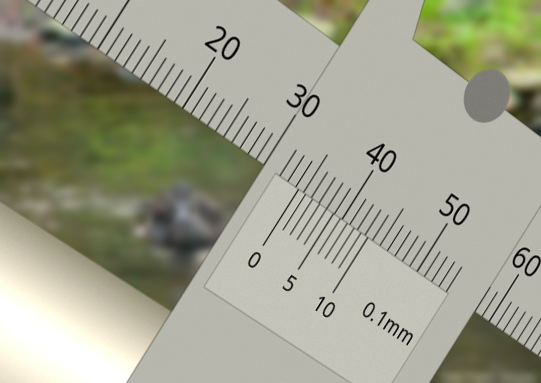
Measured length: 34.4 mm
